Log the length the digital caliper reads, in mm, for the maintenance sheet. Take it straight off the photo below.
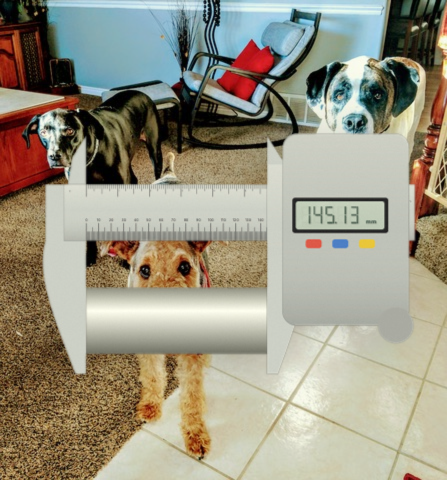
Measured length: 145.13 mm
